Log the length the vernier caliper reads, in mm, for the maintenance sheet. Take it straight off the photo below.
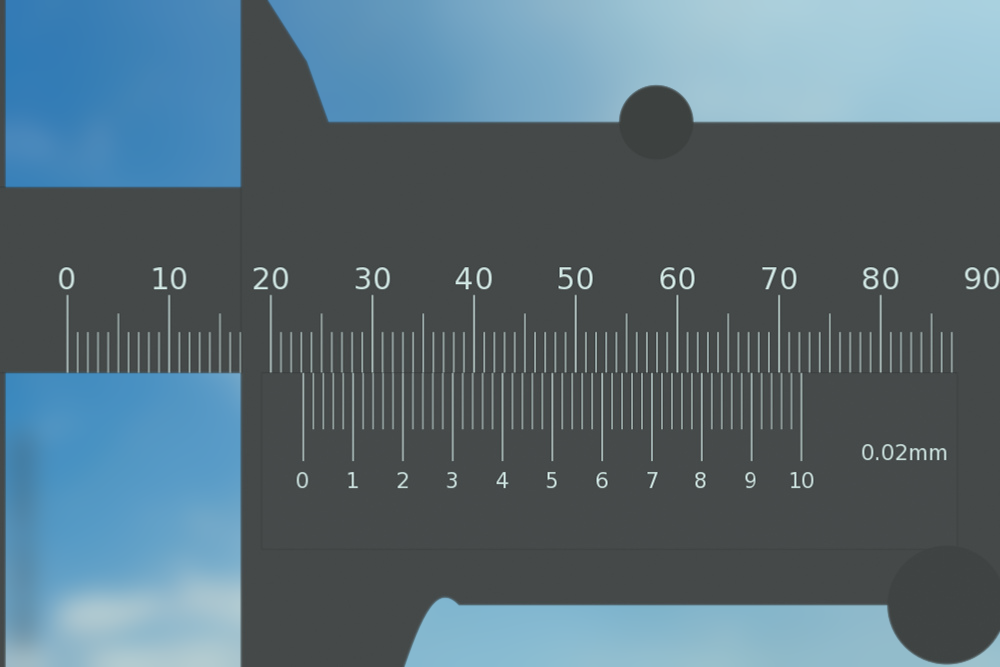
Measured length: 23.2 mm
